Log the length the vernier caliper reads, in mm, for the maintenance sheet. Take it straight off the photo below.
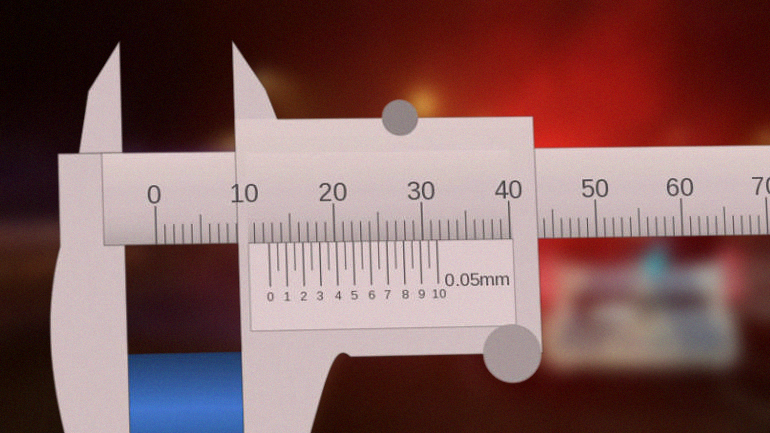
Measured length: 12.6 mm
